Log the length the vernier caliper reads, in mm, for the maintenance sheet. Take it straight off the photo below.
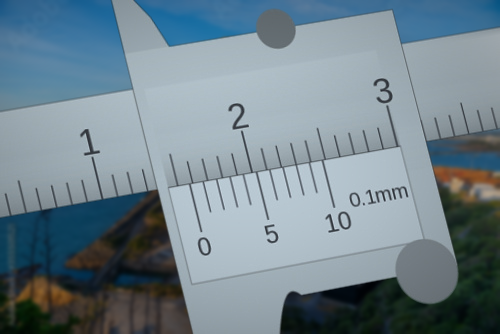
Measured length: 15.8 mm
